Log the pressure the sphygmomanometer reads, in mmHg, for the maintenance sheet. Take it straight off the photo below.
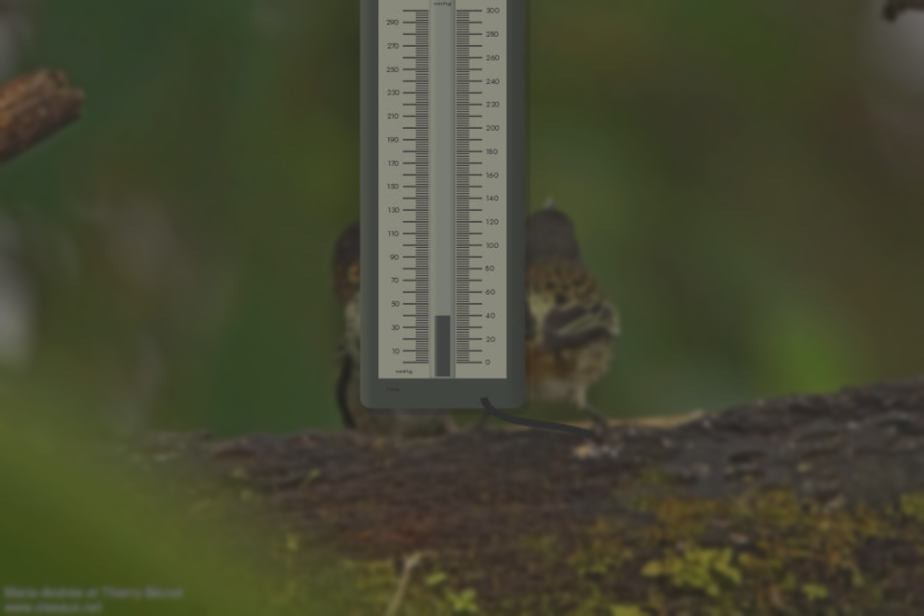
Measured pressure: 40 mmHg
